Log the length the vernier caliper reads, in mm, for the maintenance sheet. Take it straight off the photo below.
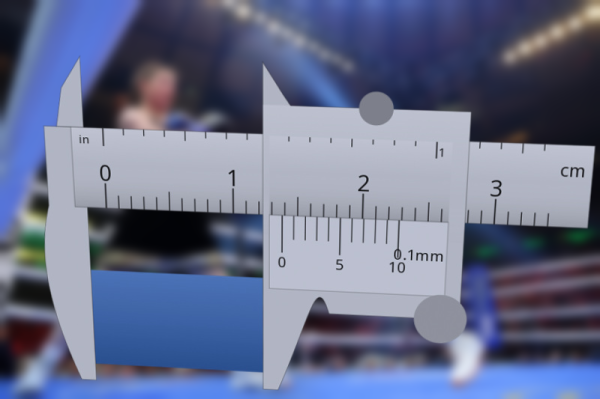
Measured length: 13.8 mm
